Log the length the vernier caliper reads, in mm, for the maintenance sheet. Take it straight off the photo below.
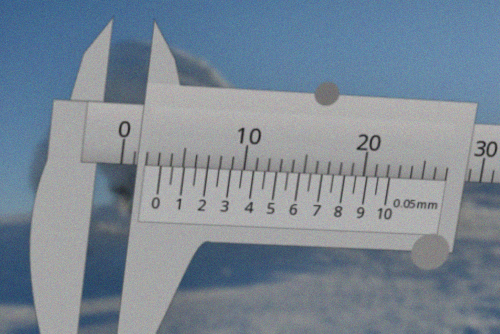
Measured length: 3.2 mm
